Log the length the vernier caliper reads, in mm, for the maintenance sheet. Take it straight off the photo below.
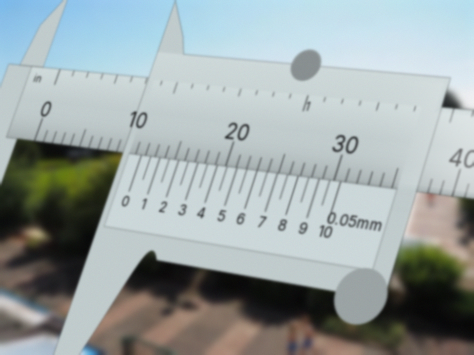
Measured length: 11.6 mm
